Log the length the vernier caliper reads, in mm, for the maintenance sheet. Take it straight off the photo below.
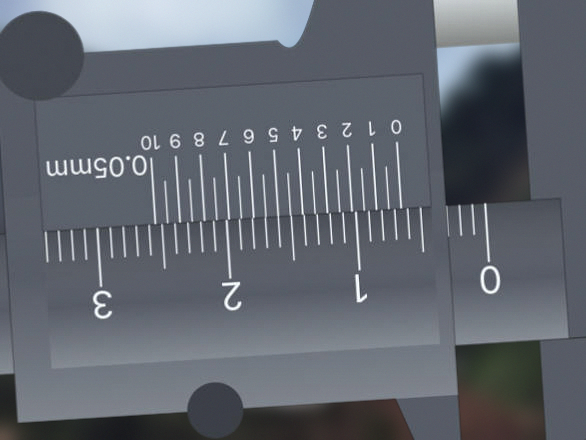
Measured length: 6.5 mm
